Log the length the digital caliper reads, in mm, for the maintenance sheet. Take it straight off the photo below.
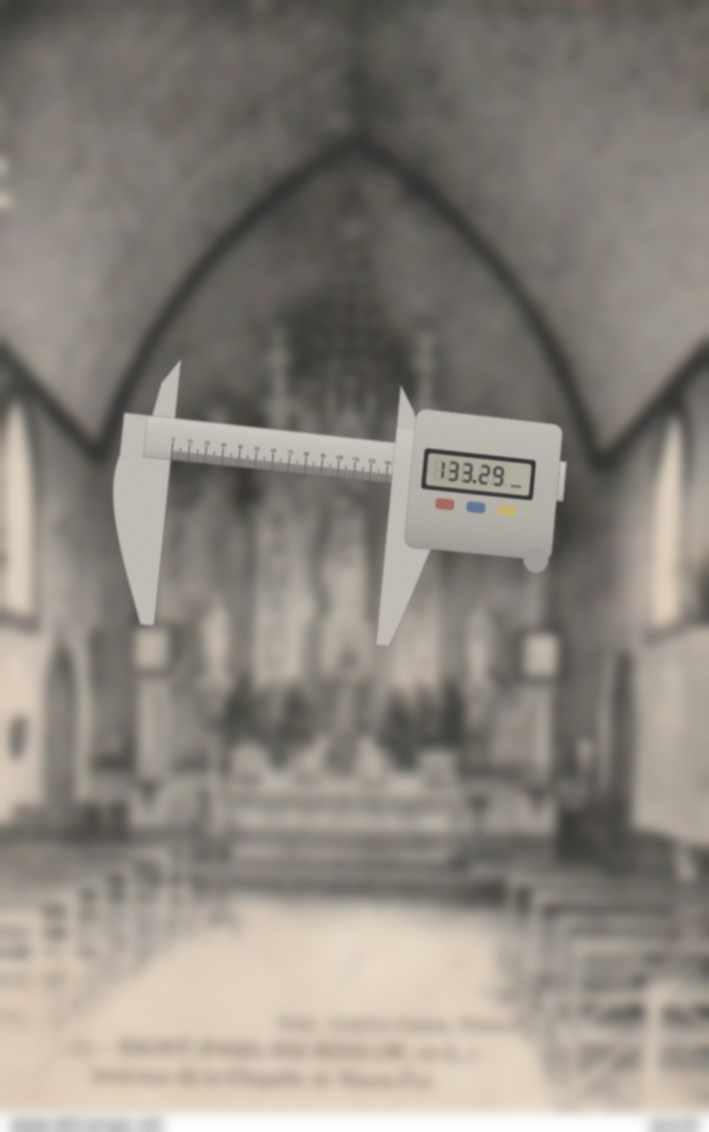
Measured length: 133.29 mm
